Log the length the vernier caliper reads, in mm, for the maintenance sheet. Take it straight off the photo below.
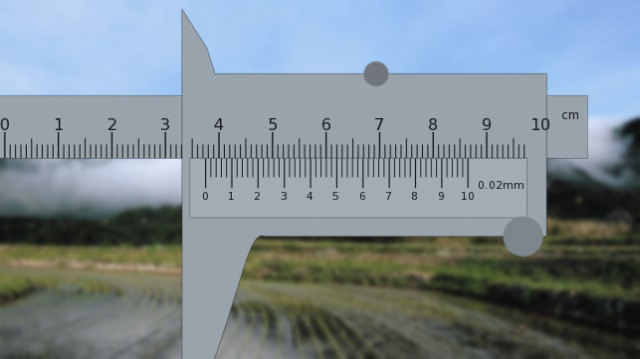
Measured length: 37.5 mm
